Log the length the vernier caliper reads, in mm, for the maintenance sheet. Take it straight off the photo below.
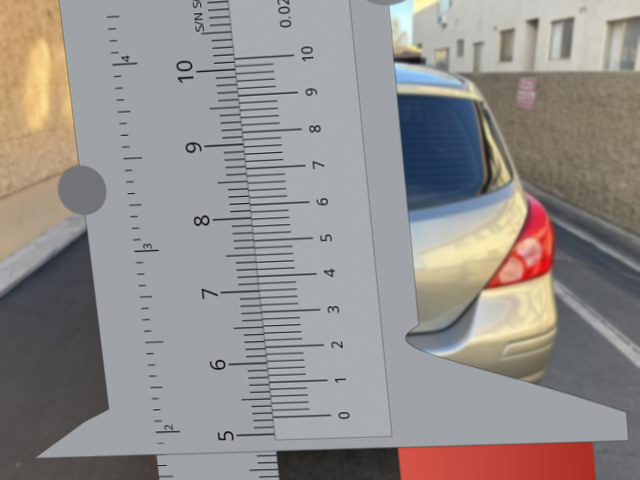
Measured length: 52.4 mm
